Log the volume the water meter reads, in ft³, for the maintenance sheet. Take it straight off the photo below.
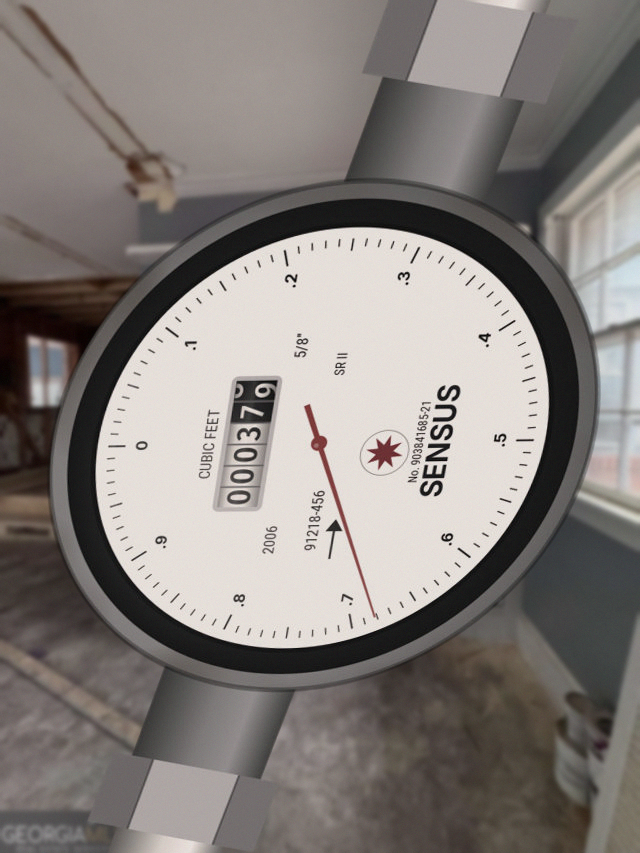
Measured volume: 378.68 ft³
